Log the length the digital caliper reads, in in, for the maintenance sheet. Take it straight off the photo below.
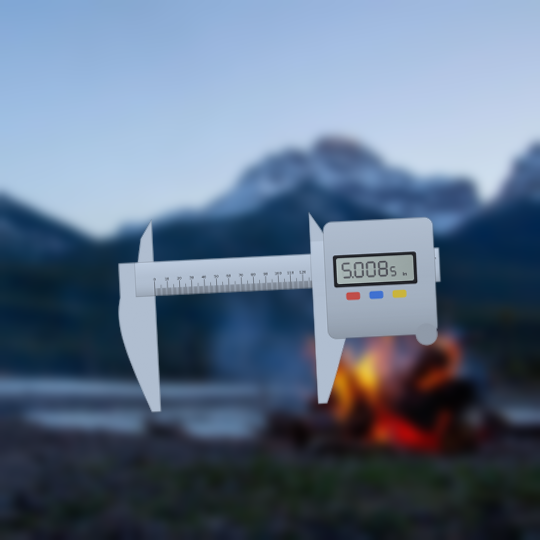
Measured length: 5.0085 in
